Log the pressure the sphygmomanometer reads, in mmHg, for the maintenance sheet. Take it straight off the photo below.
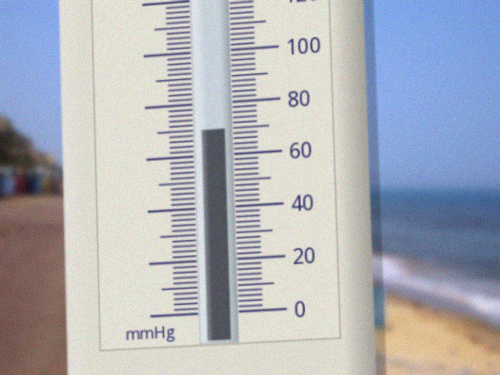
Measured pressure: 70 mmHg
